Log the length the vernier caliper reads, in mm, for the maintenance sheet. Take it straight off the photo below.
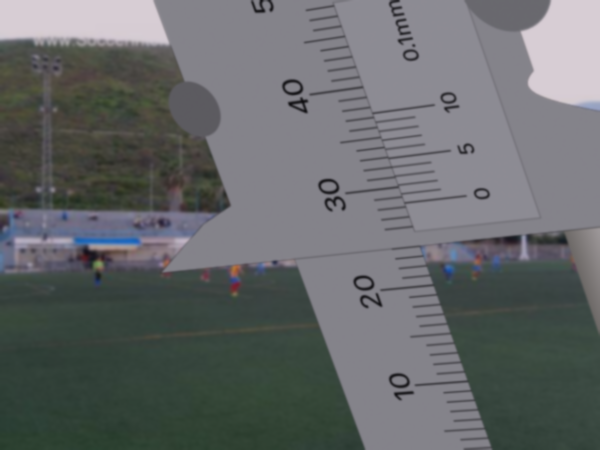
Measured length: 28.4 mm
